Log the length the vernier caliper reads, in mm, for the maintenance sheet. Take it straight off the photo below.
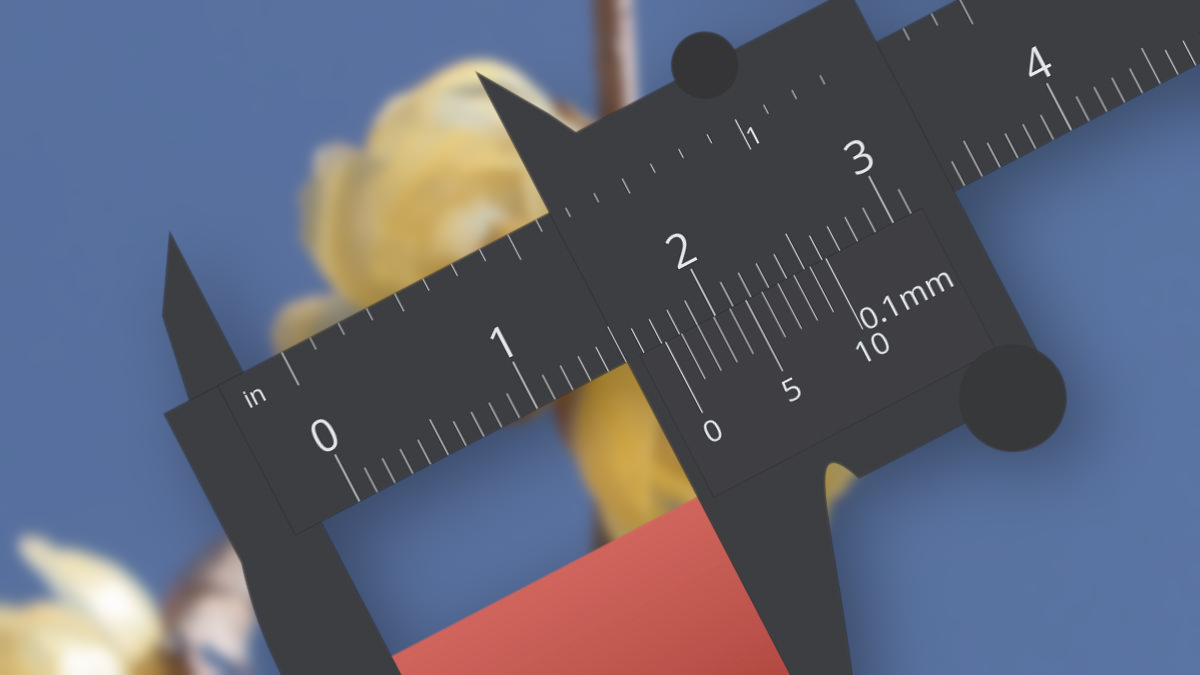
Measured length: 17.2 mm
